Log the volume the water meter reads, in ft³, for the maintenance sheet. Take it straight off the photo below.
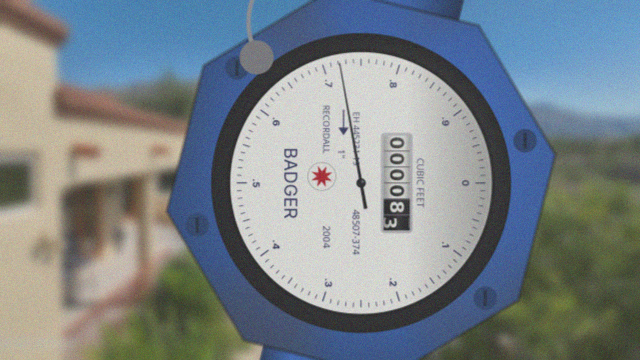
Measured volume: 82.72 ft³
